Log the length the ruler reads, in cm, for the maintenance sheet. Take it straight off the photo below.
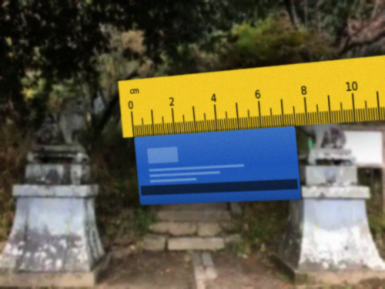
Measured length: 7.5 cm
